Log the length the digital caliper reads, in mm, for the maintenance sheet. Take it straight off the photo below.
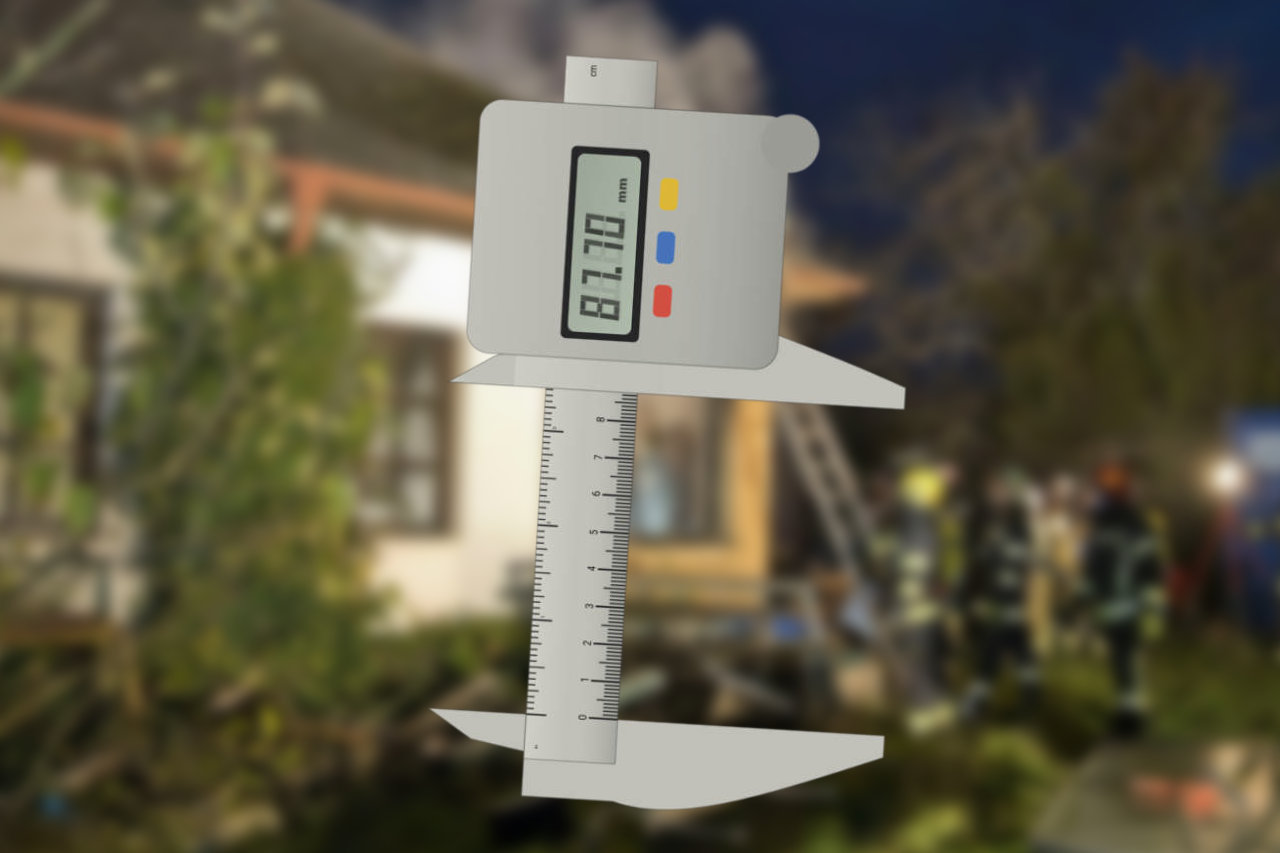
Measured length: 87.70 mm
